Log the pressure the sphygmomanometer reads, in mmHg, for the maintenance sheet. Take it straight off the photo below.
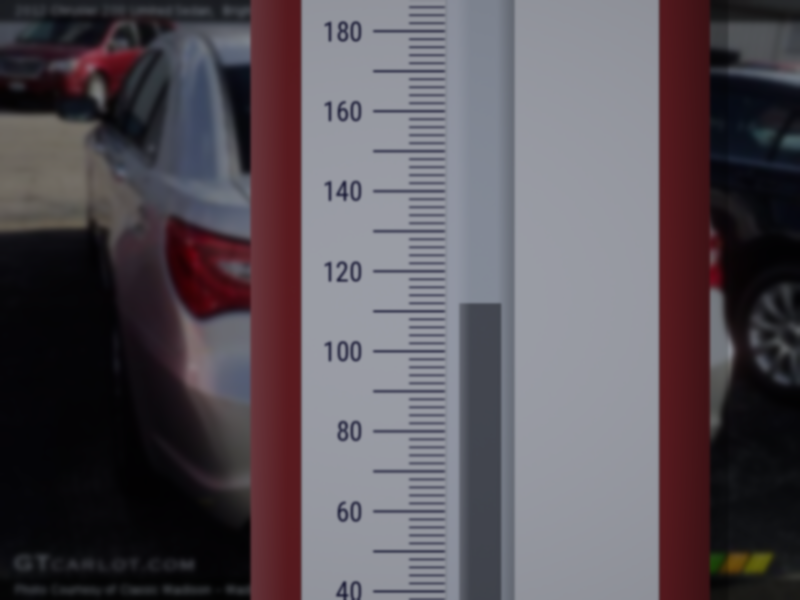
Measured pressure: 112 mmHg
